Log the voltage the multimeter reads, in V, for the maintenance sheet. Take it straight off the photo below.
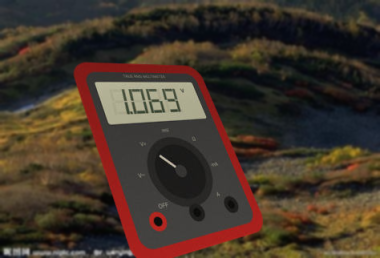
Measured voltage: 1.069 V
